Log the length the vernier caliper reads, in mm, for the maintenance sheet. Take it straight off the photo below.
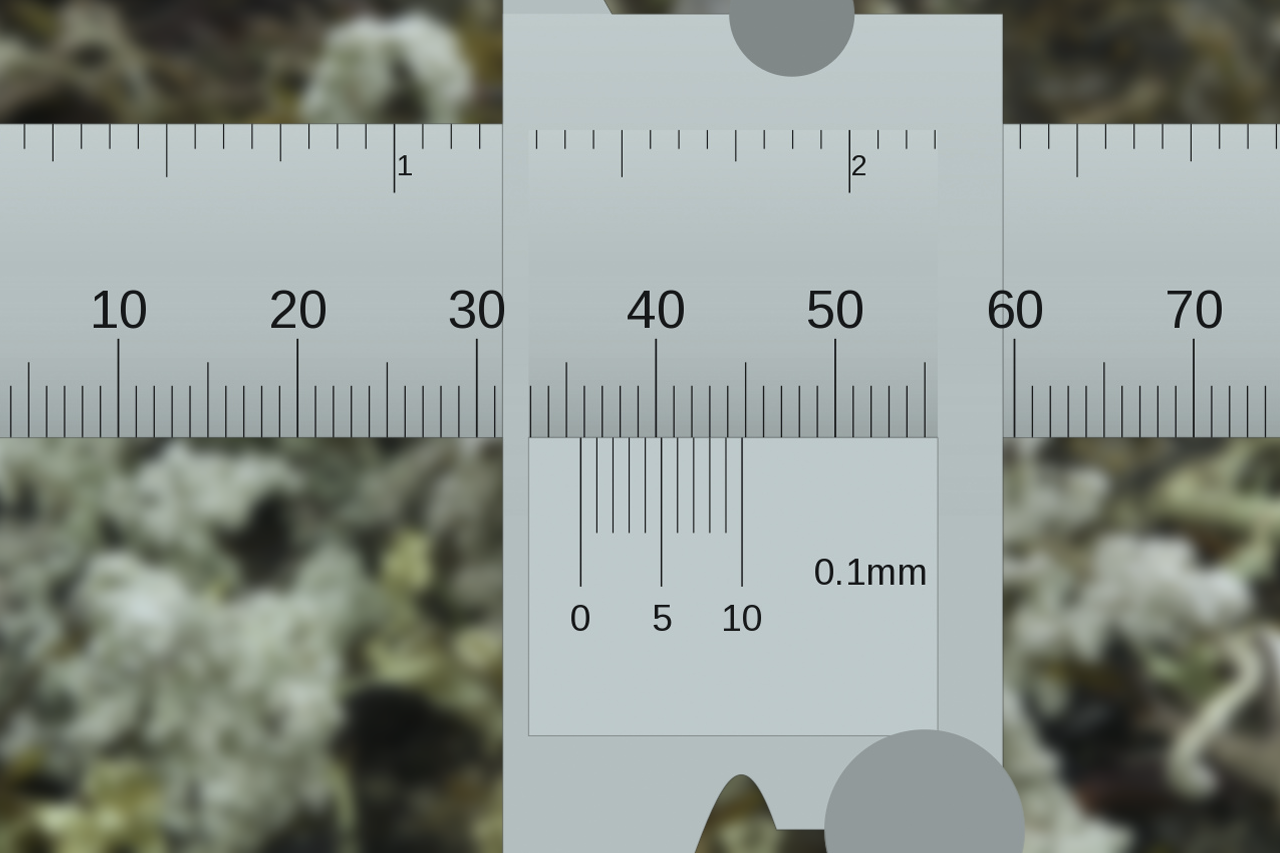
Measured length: 35.8 mm
